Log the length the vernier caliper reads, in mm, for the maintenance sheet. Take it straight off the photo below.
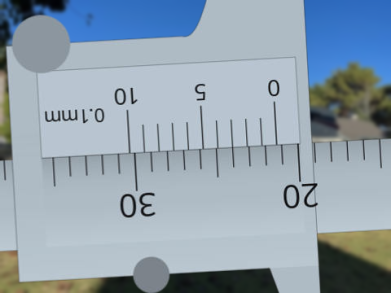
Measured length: 21.3 mm
